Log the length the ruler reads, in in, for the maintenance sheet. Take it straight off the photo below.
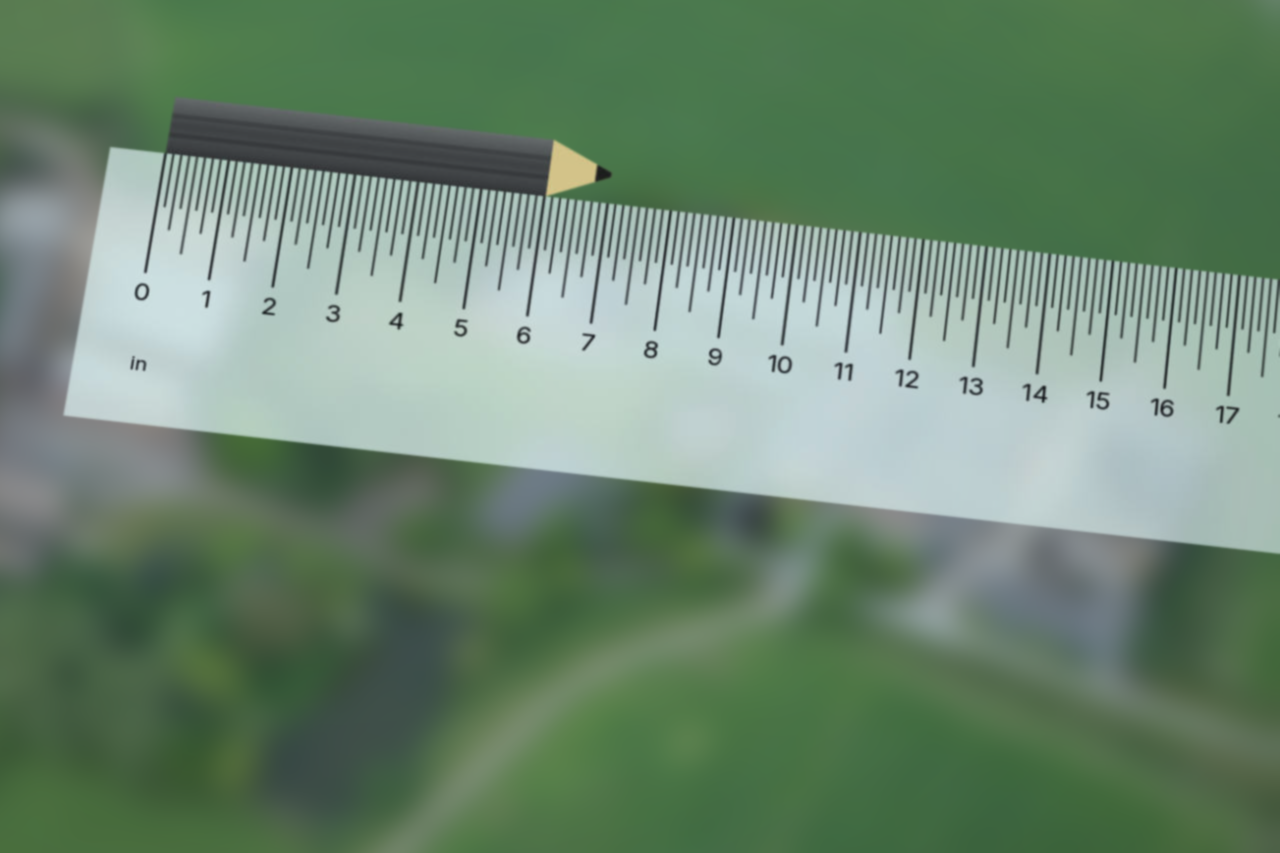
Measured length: 7 in
